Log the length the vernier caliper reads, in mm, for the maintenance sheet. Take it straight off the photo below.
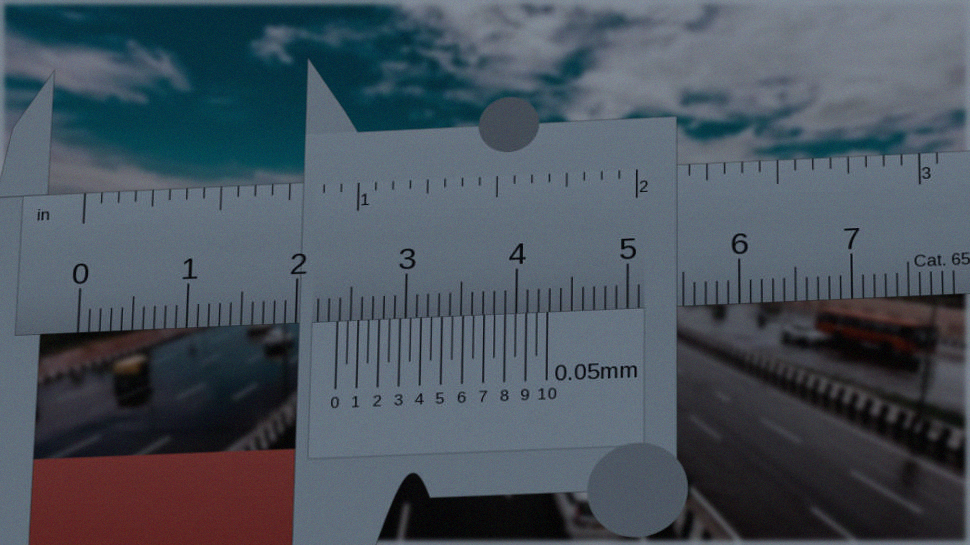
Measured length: 23.8 mm
